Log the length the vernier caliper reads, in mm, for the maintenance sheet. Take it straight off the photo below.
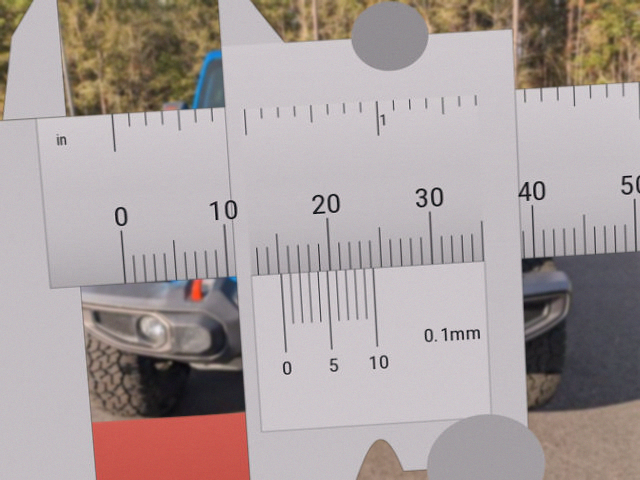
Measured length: 15.2 mm
